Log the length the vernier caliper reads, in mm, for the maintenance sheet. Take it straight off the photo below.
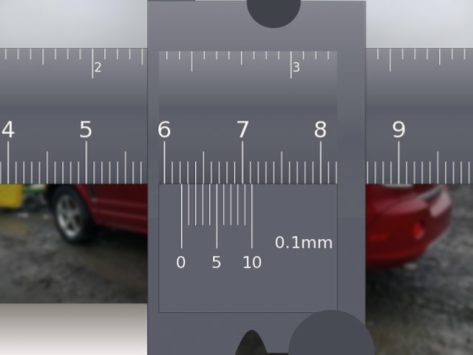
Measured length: 62.2 mm
